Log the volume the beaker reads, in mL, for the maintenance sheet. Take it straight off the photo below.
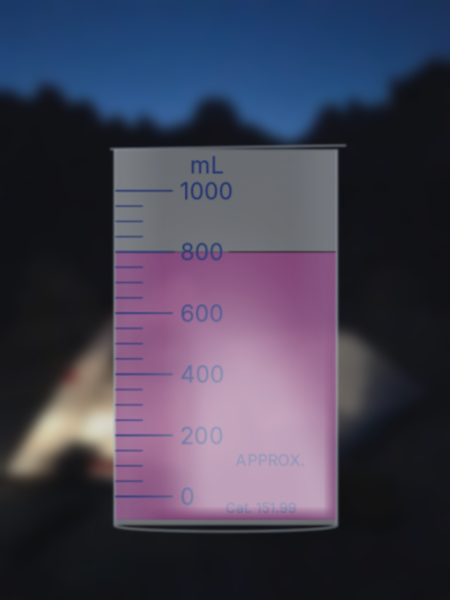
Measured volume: 800 mL
